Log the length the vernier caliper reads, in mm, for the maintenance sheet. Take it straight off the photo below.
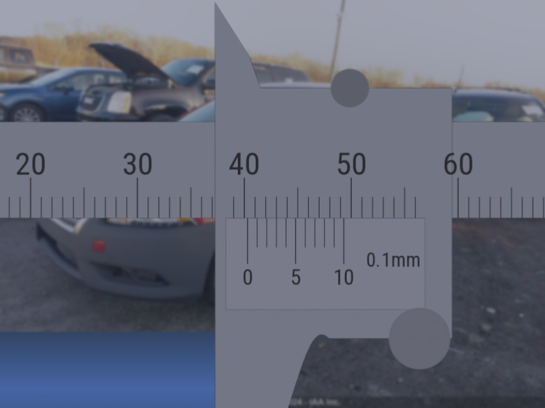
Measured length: 40.3 mm
